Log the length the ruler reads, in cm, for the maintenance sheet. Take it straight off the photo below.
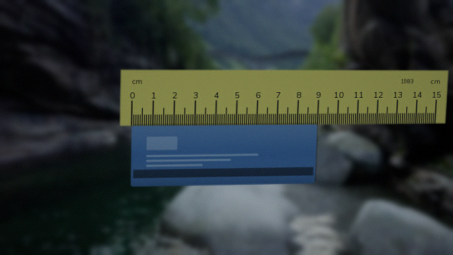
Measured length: 9 cm
